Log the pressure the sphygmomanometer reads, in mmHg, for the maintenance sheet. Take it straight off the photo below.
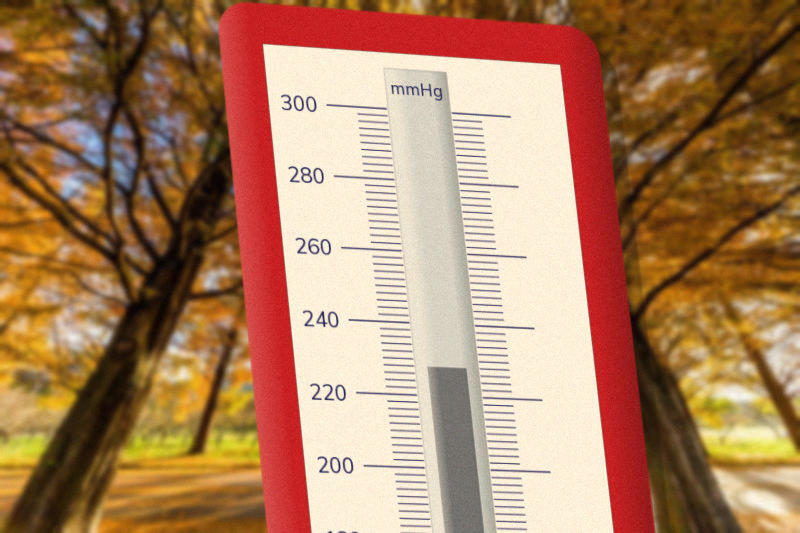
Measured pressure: 228 mmHg
